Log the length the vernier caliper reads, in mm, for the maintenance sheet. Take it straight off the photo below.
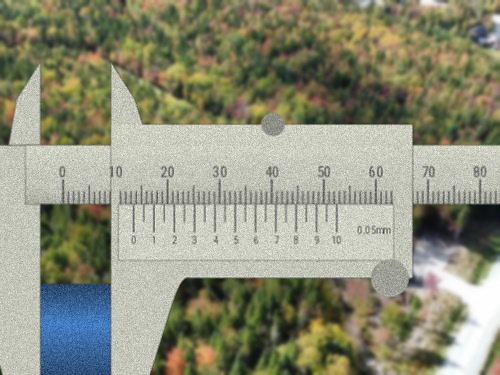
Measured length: 13.5 mm
